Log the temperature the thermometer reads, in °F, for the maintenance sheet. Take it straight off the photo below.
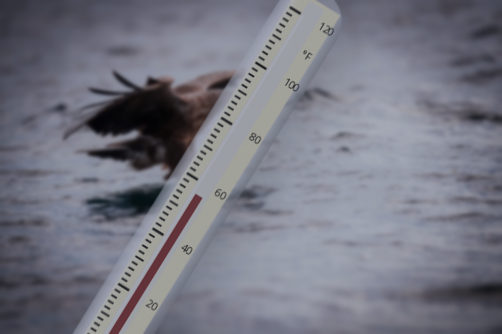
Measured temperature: 56 °F
